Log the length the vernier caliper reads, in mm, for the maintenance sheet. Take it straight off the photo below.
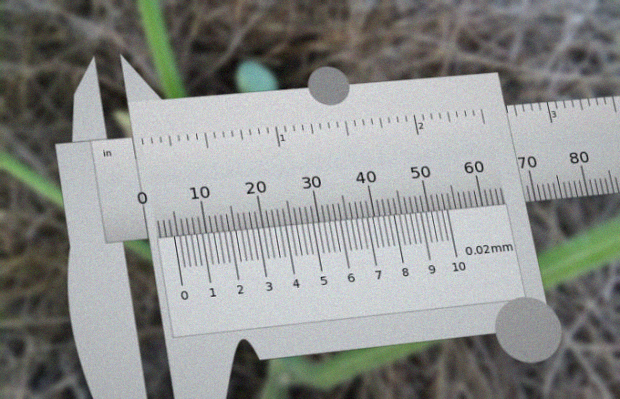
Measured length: 4.4 mm
